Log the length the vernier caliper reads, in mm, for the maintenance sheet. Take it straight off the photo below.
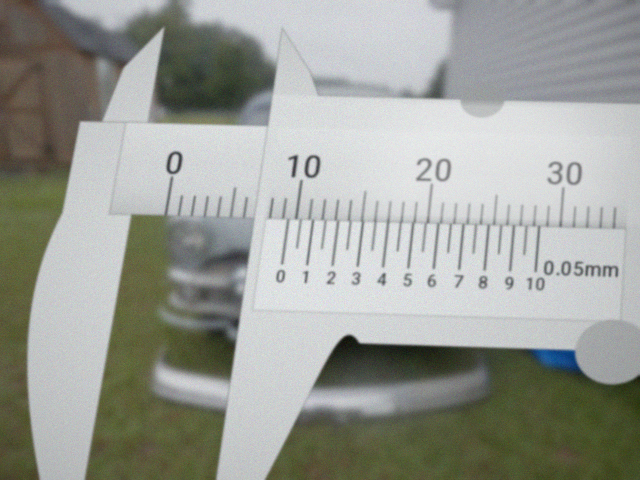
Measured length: 9.4 mm
